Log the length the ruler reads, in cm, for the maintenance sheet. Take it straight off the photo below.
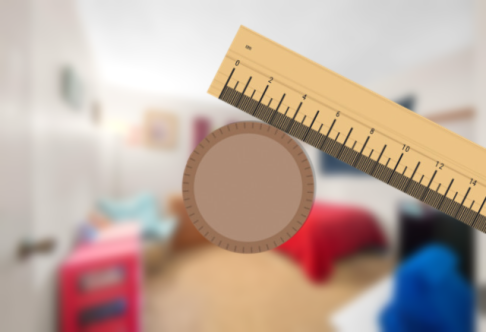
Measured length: 7 cm
